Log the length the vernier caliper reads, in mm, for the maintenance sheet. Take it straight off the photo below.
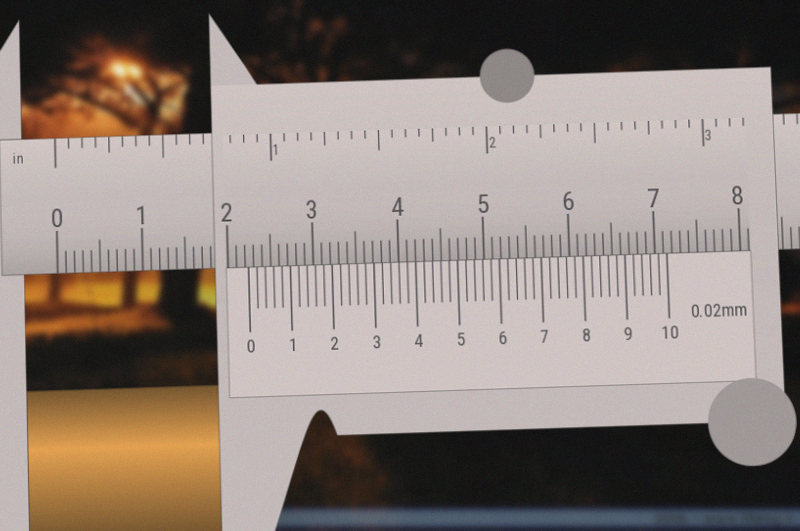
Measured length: 22.4 mm
